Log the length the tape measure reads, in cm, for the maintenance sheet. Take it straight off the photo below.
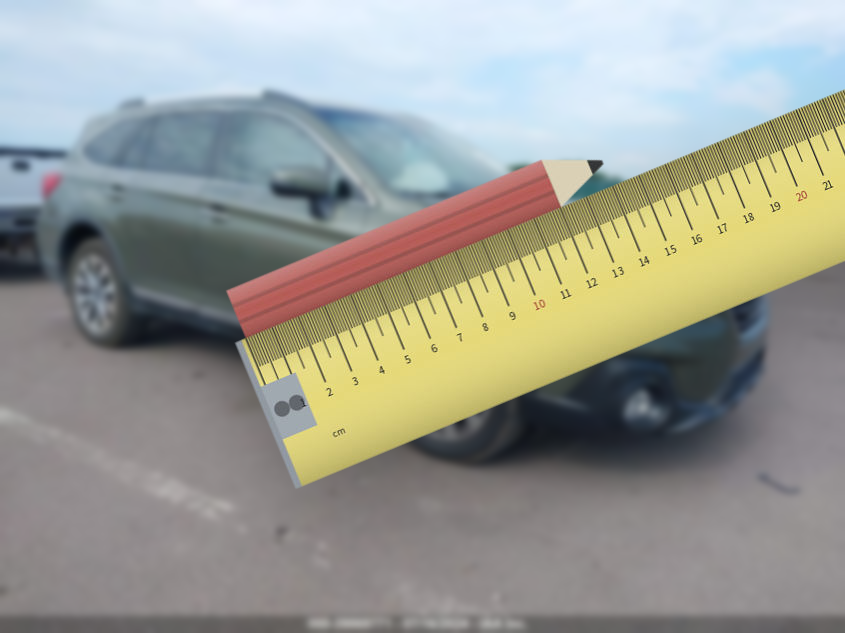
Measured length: 14 cm
